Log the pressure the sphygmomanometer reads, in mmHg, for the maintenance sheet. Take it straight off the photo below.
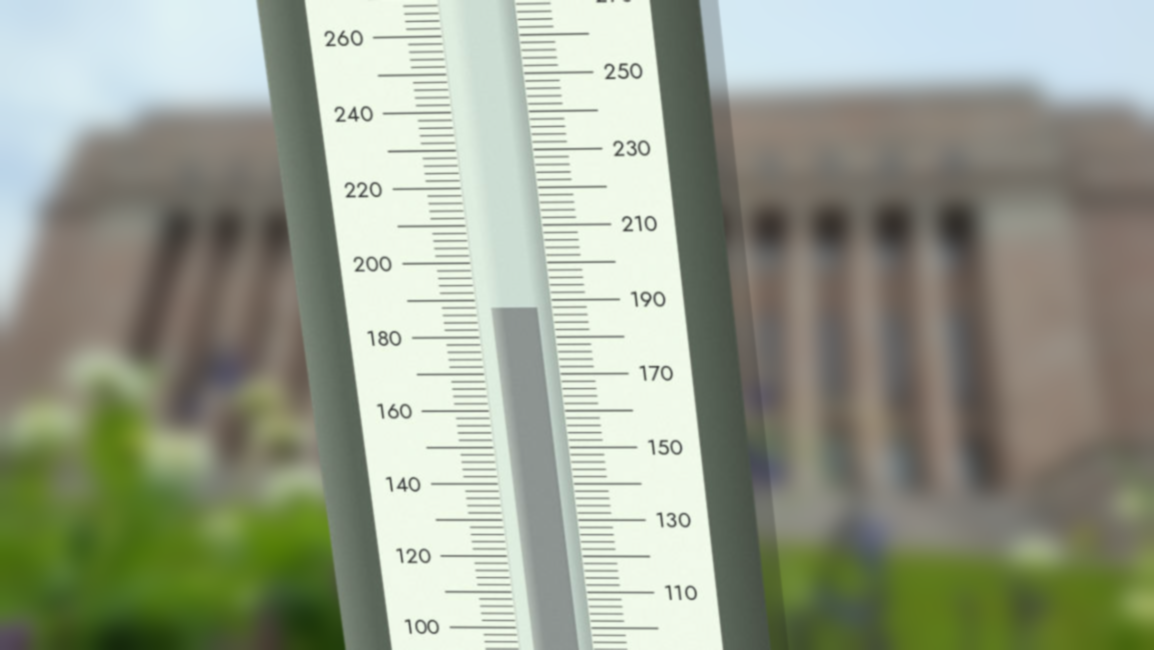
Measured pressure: 188 mmHg
